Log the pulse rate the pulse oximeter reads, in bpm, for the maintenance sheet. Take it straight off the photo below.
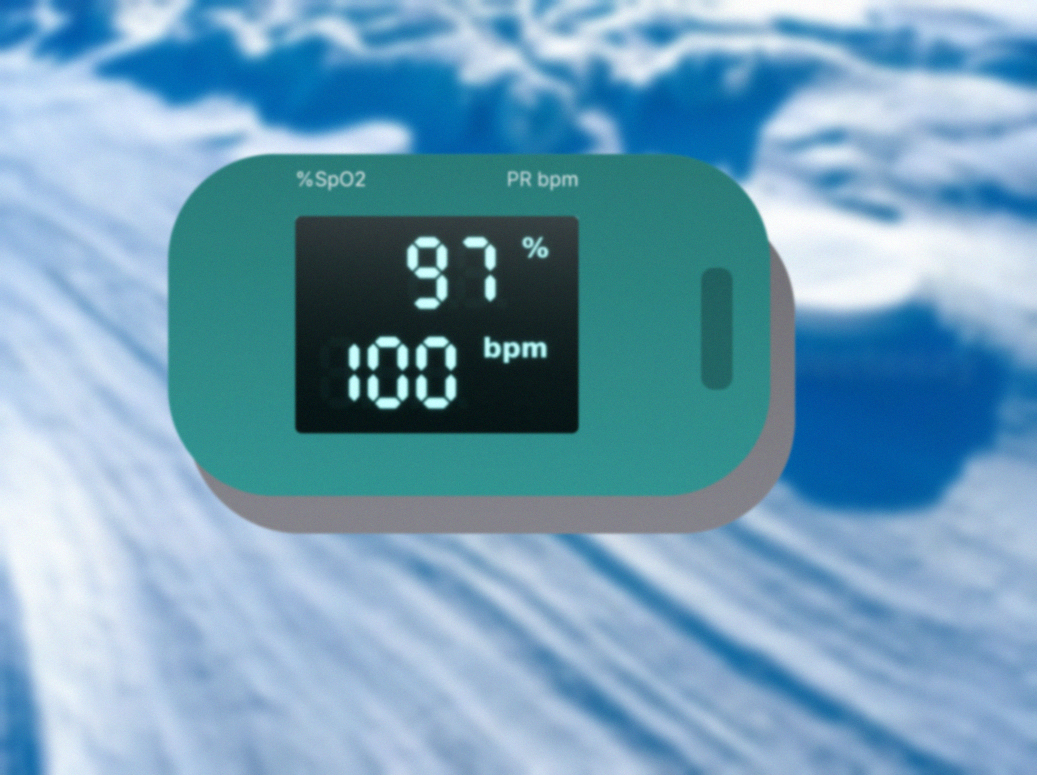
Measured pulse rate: 100 bpm
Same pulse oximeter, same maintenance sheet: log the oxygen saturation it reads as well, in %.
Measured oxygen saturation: 97 %
